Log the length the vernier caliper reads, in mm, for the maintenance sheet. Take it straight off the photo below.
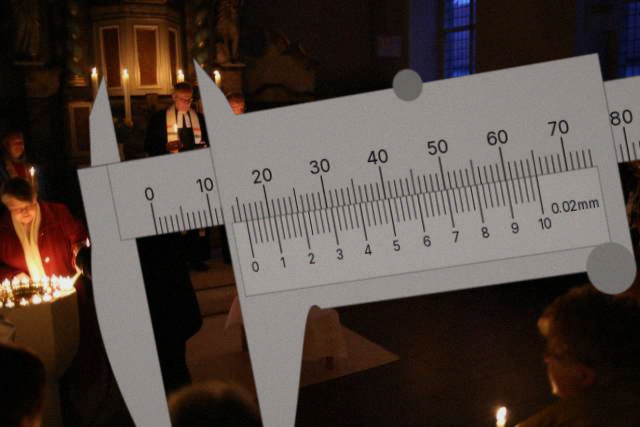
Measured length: 16.0 mm
